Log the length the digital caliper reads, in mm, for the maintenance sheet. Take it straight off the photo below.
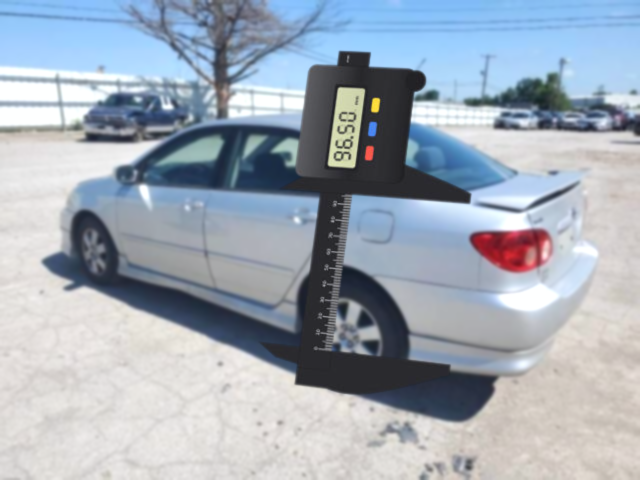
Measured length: 96.50 mm
